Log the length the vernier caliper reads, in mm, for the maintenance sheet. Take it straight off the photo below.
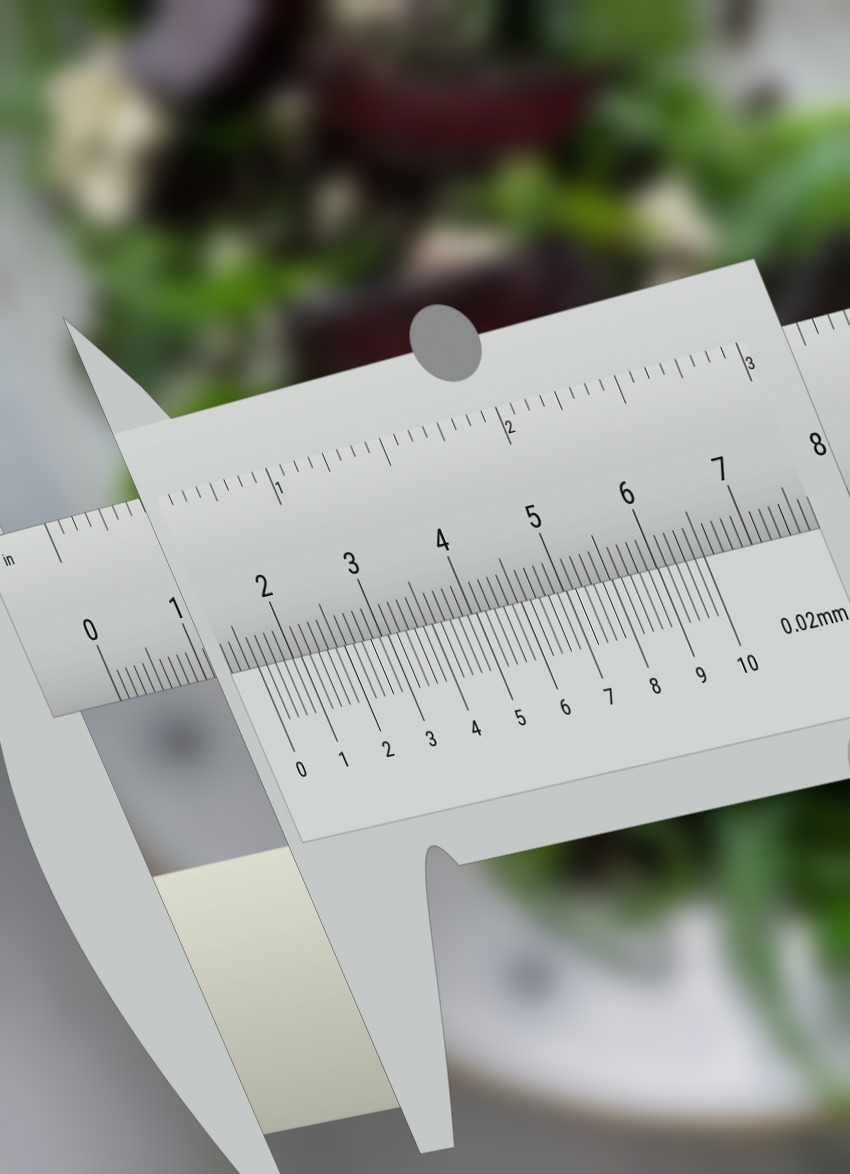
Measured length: 16.0 mm
